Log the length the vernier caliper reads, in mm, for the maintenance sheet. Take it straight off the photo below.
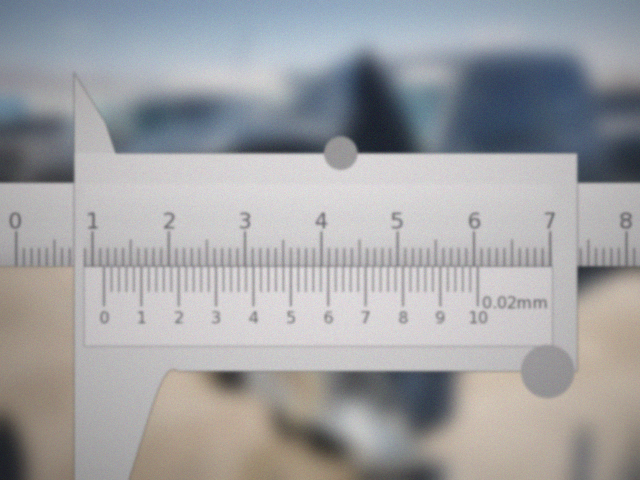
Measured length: 11.5 mm
